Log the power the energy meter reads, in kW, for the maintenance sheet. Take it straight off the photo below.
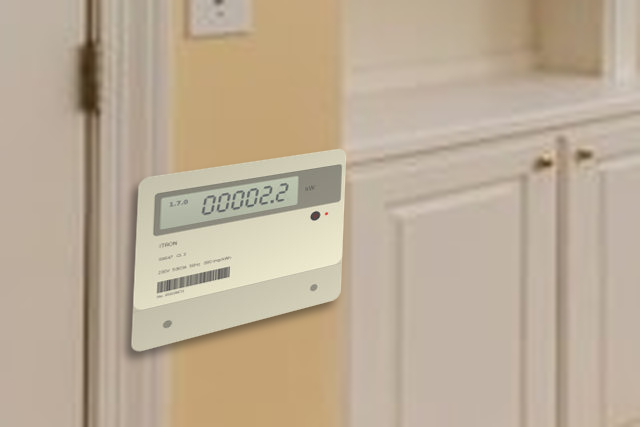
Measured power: 2.2 kW
